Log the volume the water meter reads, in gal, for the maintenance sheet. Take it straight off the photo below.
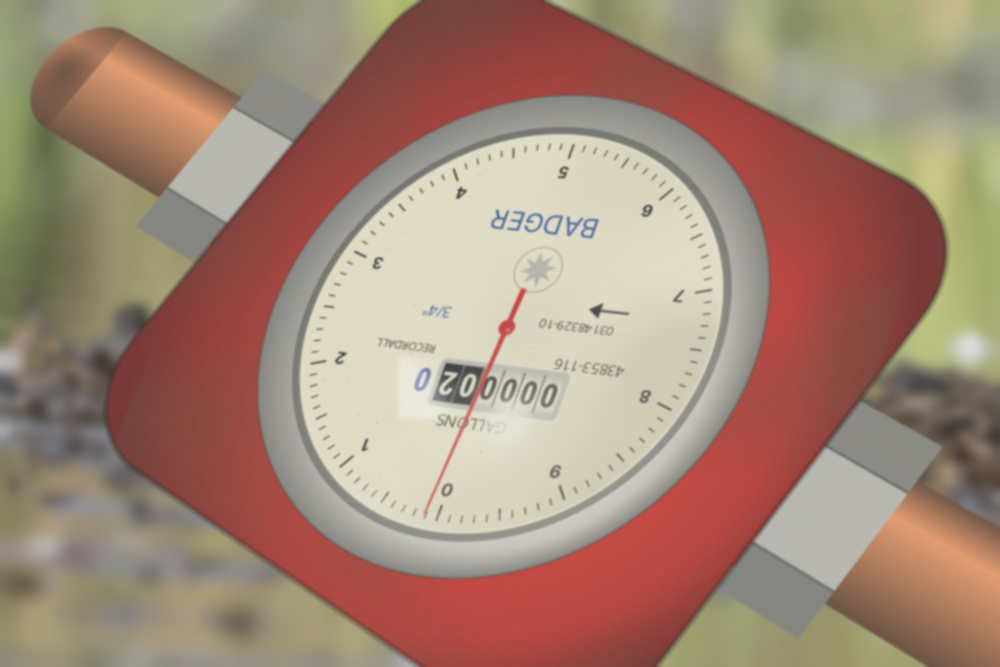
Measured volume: 20.1 gal
